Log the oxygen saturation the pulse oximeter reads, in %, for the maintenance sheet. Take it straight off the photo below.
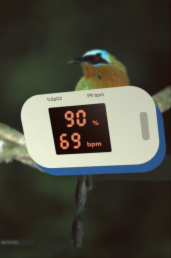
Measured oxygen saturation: 90 %
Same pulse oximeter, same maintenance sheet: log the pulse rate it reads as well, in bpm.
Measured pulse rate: 69 bpm
